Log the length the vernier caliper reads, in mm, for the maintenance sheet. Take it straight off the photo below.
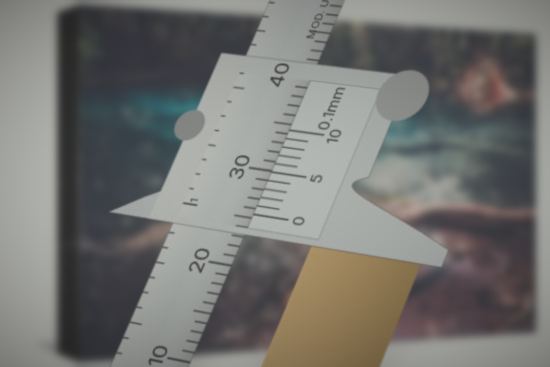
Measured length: 25.4 mm
